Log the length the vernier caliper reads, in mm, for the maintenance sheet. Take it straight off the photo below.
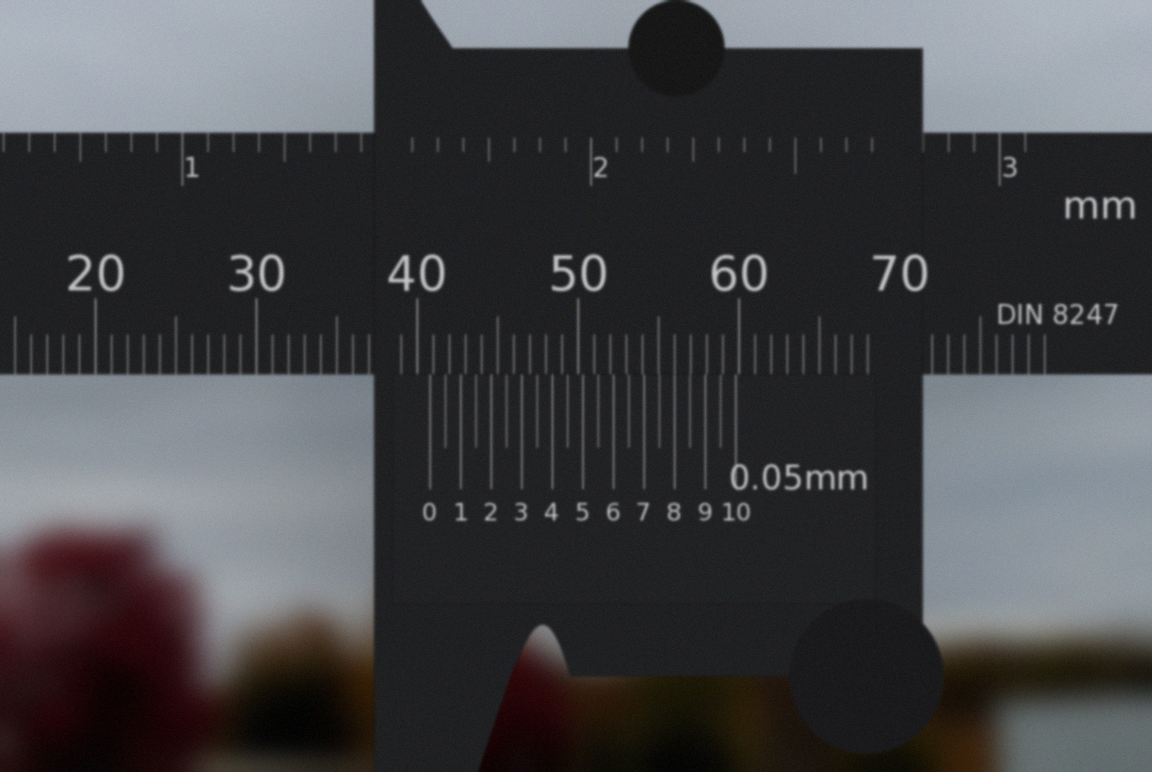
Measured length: 40.8 mm
